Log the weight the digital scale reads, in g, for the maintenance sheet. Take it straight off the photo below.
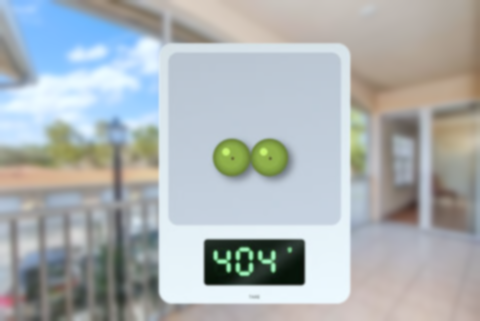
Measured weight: 404 g
